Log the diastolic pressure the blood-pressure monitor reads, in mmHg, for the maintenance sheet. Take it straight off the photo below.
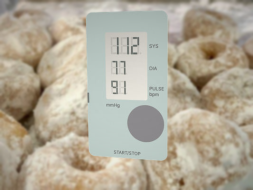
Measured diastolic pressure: 77 mmHg
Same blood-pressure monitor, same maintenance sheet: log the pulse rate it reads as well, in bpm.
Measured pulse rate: 91 bpm
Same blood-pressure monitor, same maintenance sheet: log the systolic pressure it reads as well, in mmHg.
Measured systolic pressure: 112 mmHg
